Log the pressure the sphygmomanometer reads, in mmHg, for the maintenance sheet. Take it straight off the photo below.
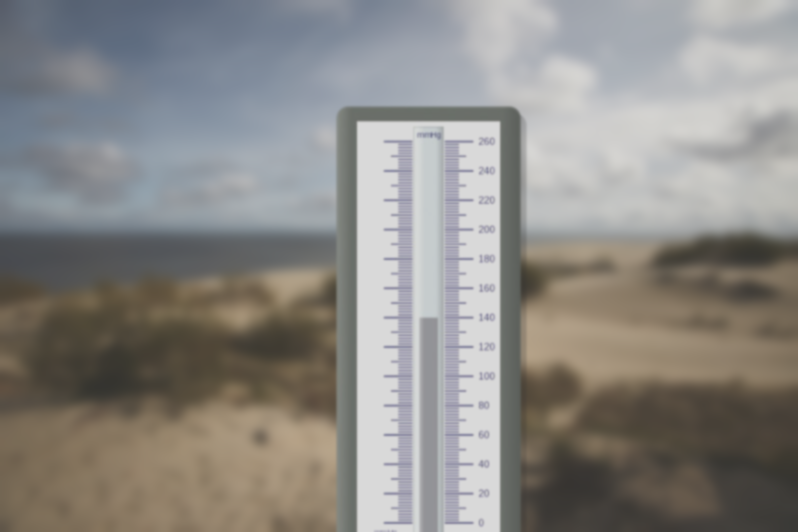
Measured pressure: 140 mmHg
